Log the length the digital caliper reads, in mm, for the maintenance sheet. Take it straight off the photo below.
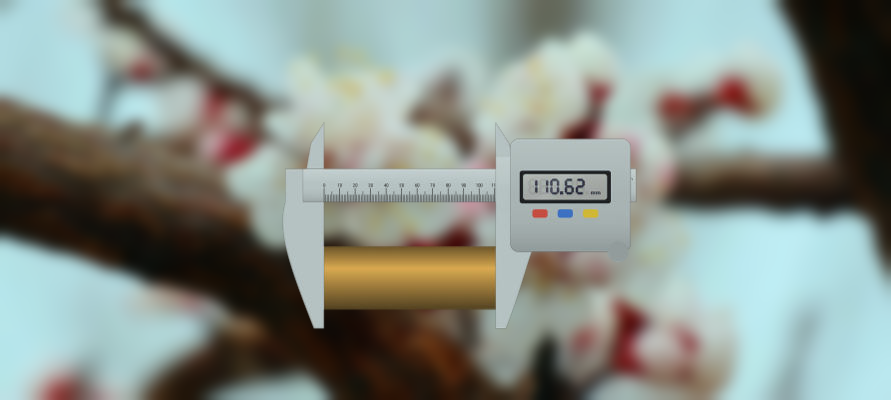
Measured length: 110.62 mm
